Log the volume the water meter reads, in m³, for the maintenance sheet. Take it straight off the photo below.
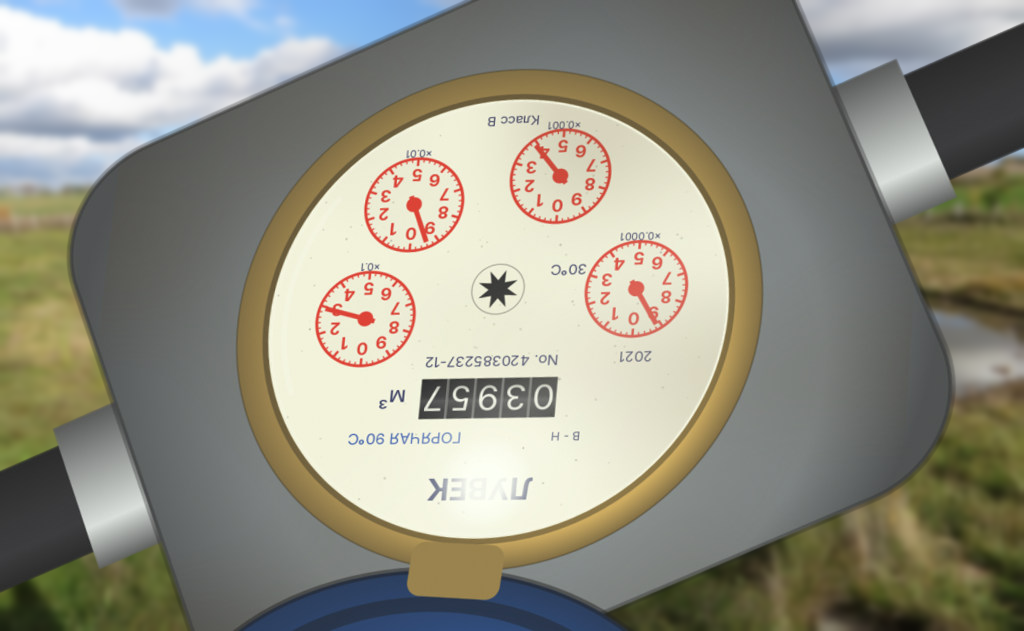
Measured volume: 3957.2939 m³
